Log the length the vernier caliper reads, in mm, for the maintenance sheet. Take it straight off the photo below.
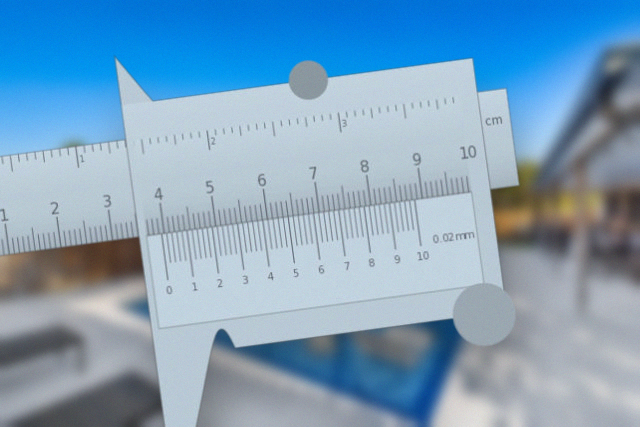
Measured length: 39.5 mm
